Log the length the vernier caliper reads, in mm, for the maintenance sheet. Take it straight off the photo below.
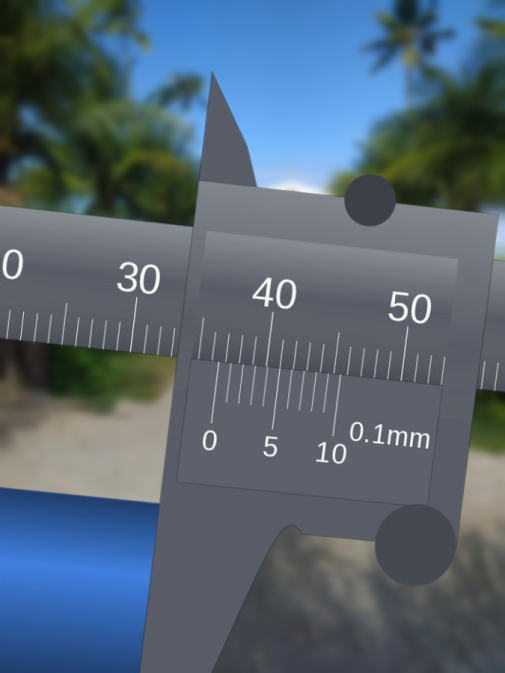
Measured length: 36.5 mm
